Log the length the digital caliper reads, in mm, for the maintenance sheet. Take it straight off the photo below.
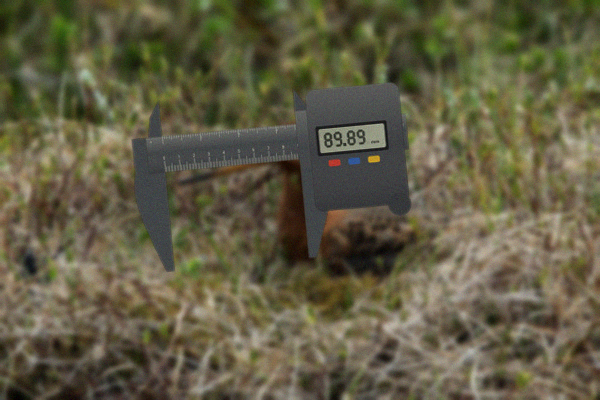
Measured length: 89.89 mm
